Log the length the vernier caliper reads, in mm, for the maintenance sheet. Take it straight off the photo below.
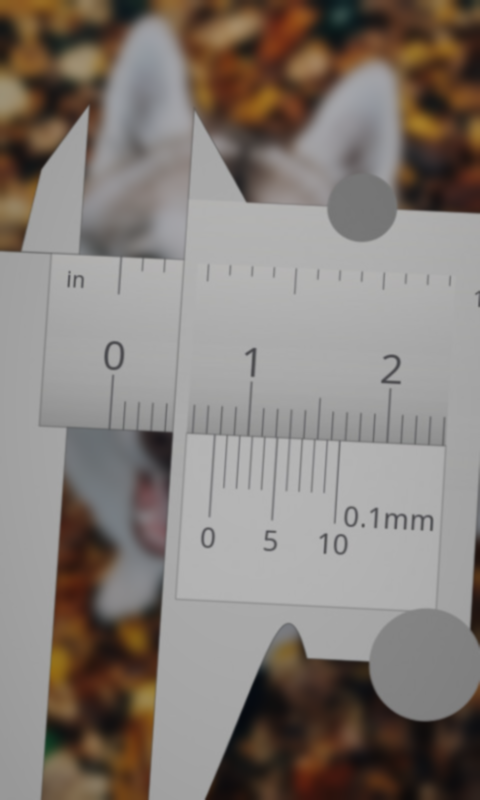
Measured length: 7.6 mm
